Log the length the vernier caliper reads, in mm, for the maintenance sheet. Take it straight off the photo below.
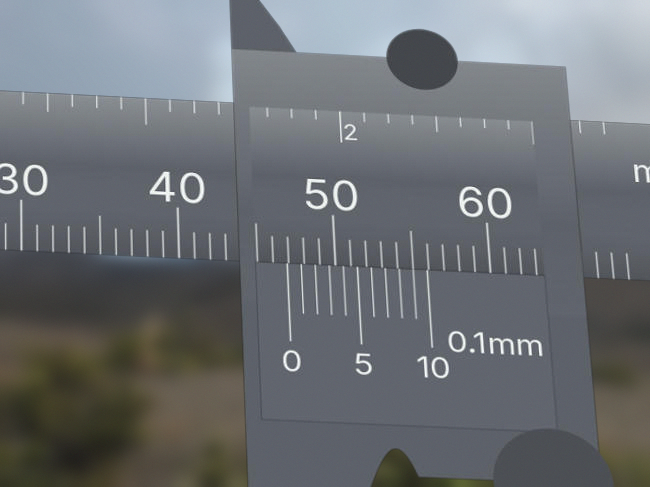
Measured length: 46.9 mm
